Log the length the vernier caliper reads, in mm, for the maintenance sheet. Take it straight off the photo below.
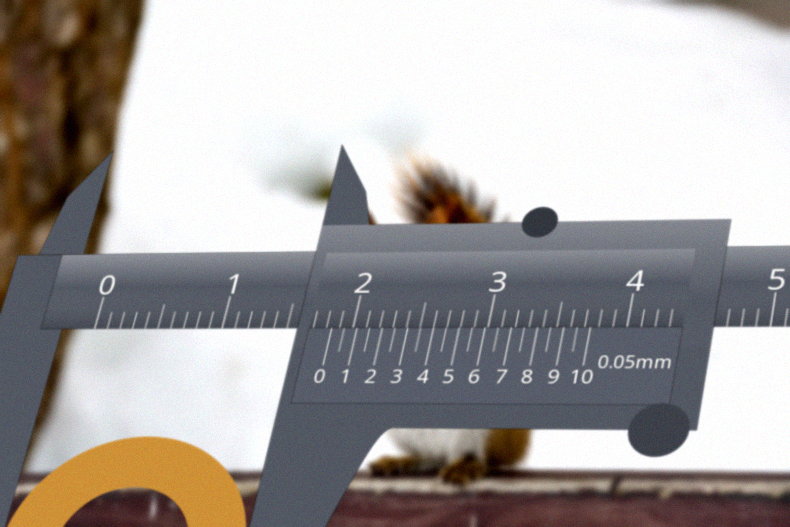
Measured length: 18.4 mm
